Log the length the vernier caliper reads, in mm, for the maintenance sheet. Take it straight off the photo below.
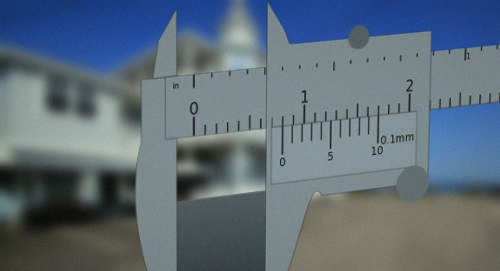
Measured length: 8.0 mm
